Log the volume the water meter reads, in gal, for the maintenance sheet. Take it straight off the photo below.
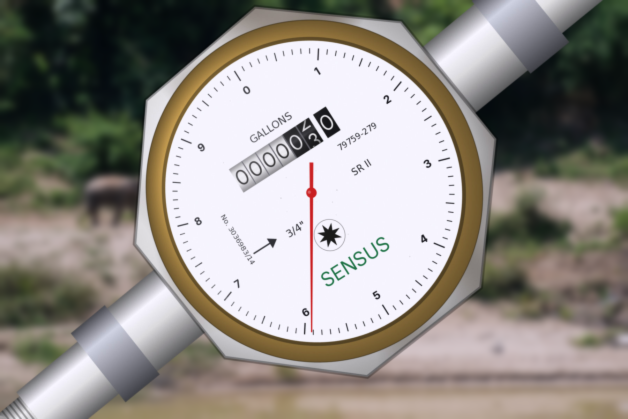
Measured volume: 25.9 gal
